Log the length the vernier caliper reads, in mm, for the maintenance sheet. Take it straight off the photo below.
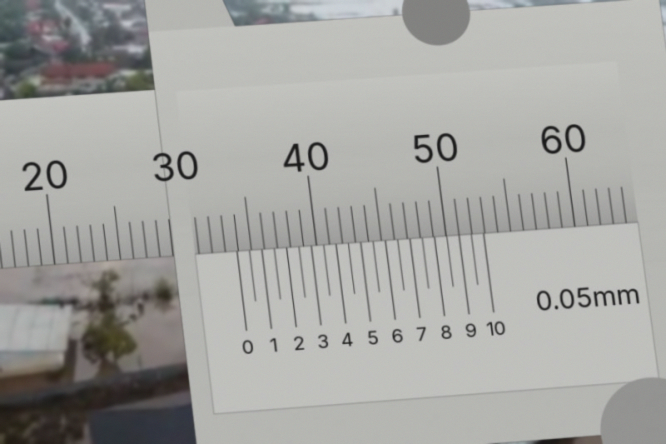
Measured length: 33.9 mm
